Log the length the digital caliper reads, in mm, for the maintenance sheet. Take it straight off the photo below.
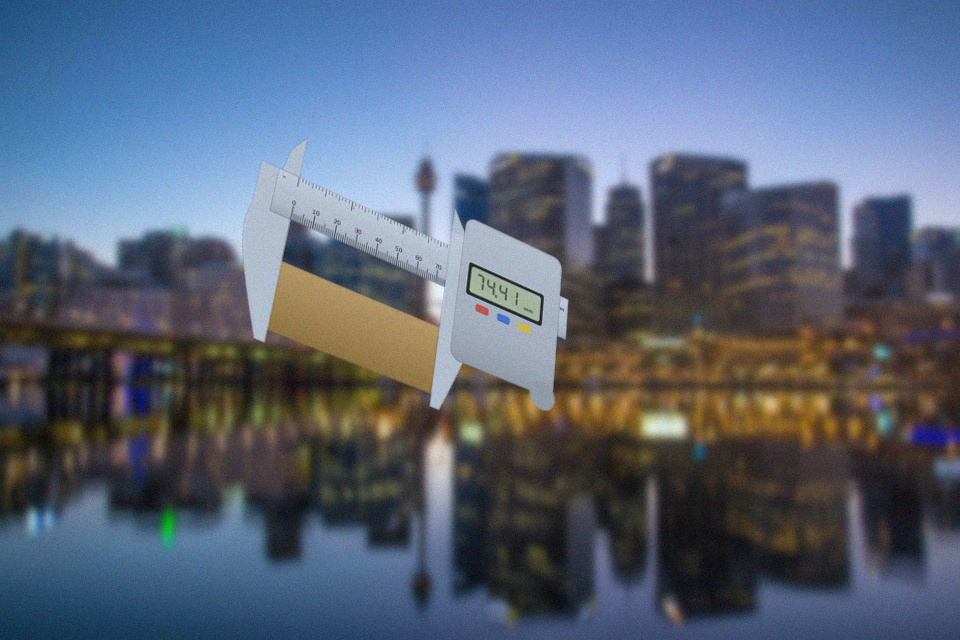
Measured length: 74.41 mm
